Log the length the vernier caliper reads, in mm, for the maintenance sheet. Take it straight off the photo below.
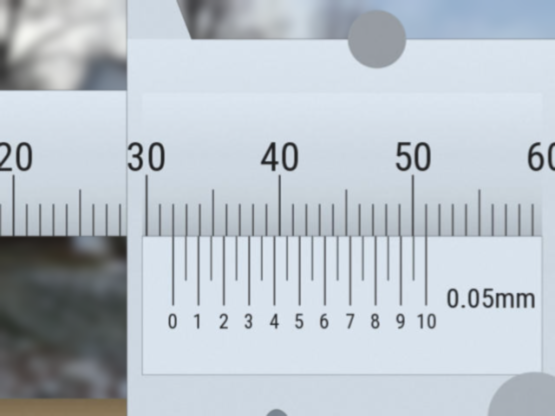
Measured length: 32.0 mm
